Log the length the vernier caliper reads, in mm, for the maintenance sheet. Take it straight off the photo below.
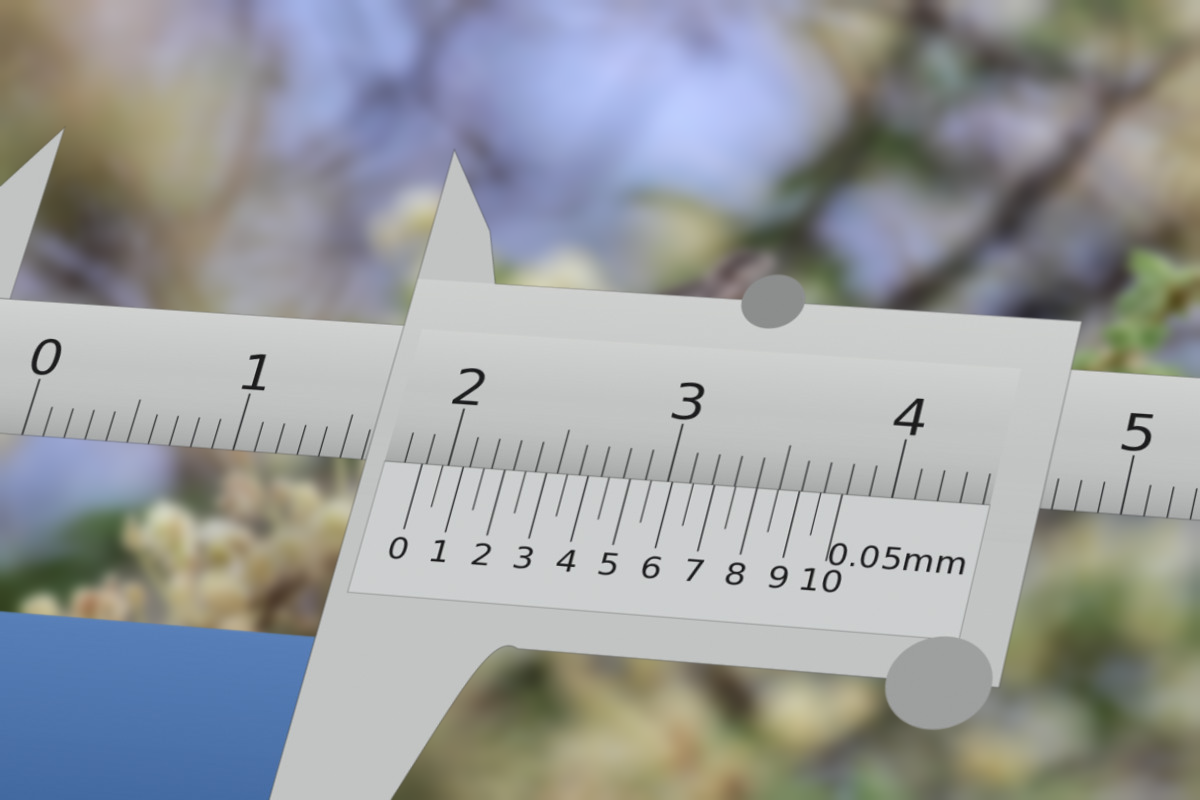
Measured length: 18.8 mm
